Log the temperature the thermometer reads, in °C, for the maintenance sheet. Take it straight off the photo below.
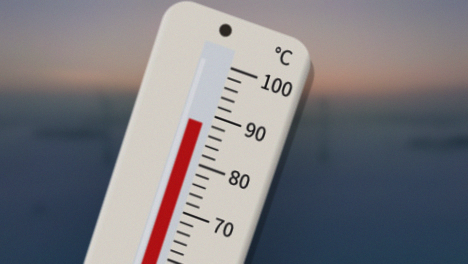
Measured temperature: 88 °C
